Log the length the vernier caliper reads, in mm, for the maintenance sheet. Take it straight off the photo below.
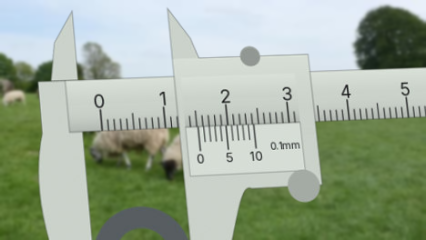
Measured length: 15.2 mm
